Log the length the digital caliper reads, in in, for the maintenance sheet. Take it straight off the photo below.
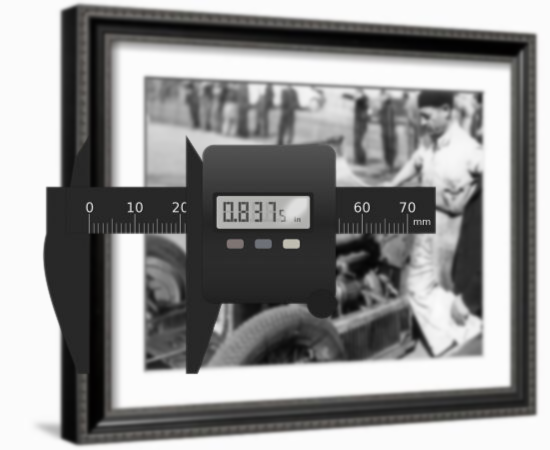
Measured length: 0.8375 in
